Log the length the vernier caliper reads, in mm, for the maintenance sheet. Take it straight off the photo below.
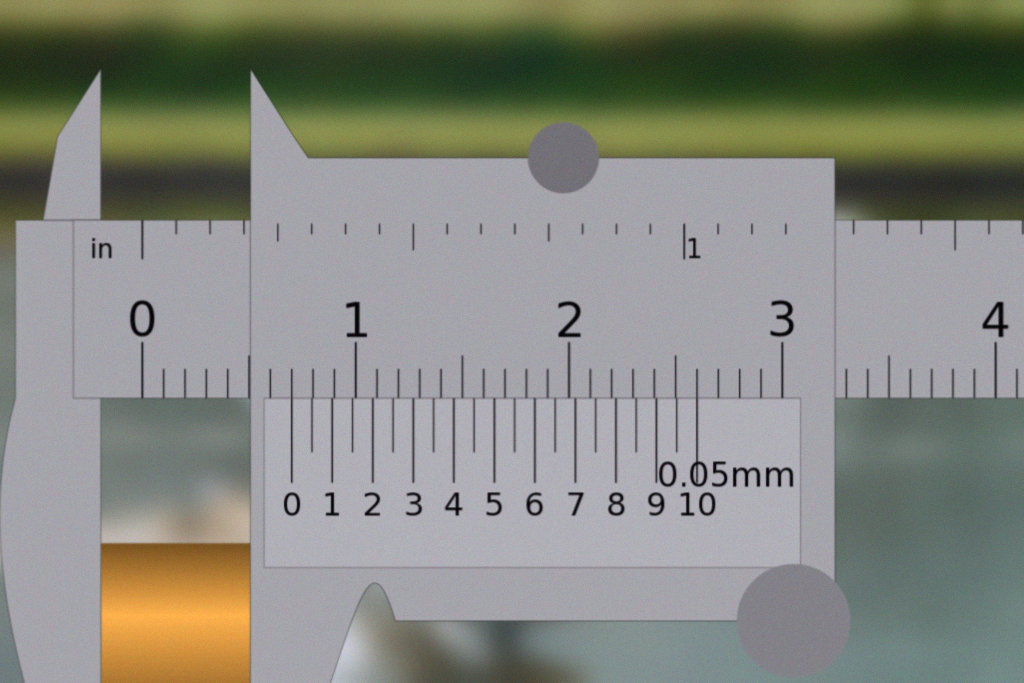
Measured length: 7.0 mm
